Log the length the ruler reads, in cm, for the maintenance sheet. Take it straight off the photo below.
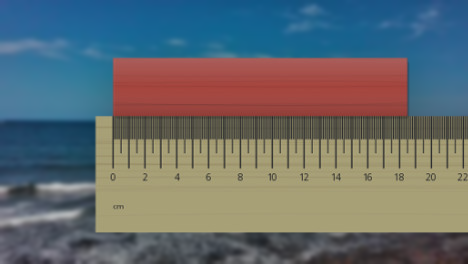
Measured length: 18.5 cm
